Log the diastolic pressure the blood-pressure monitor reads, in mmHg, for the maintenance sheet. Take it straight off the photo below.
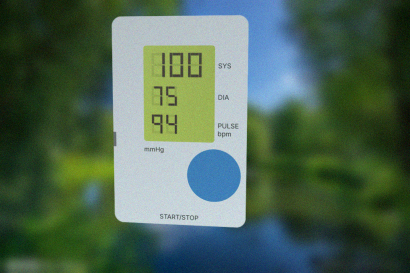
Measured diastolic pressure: 75 mmHg
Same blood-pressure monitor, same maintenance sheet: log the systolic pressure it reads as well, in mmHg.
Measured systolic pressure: 100 mmHg
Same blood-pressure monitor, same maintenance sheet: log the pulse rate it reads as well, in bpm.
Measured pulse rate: 94 bpm
